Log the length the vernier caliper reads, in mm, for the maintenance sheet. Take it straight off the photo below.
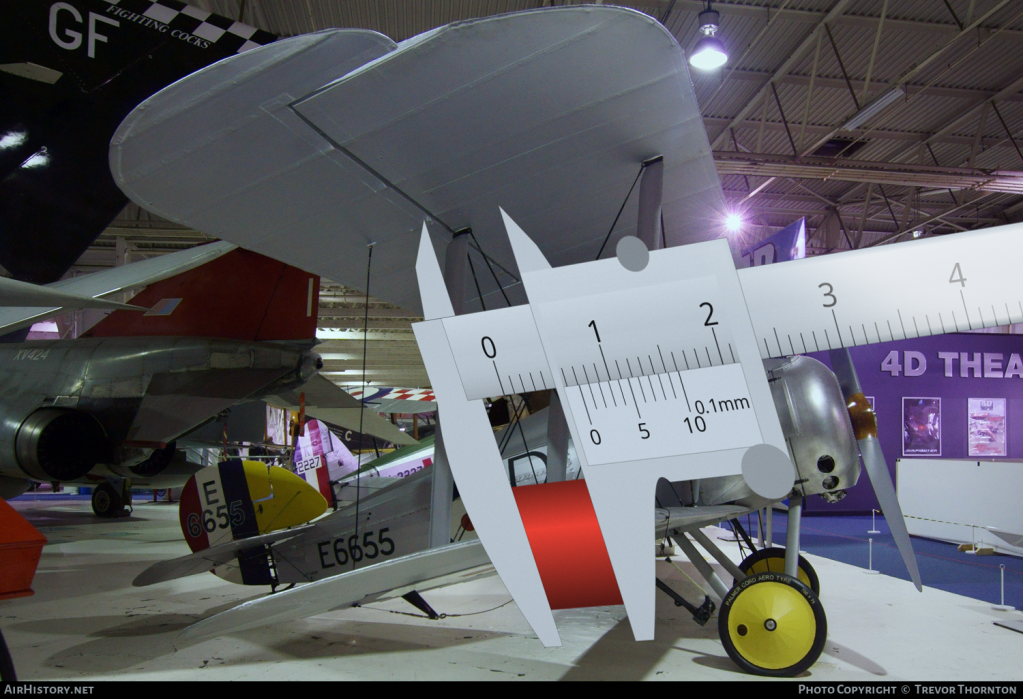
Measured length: 7.1 mm
